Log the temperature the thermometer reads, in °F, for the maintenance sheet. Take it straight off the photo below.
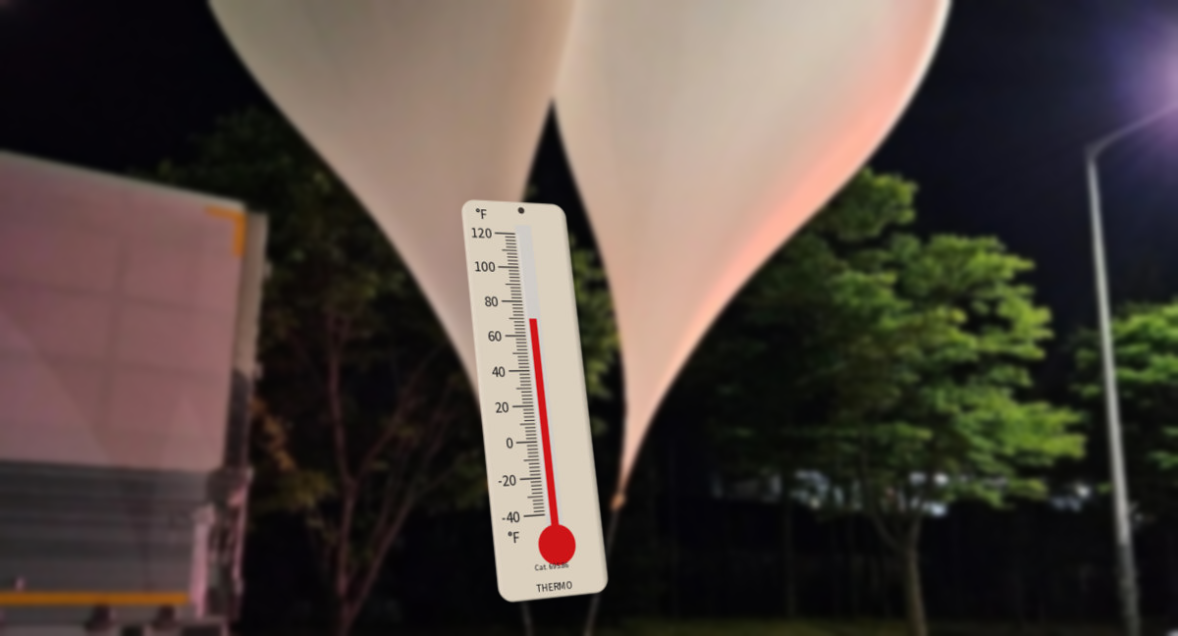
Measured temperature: 70 °F
